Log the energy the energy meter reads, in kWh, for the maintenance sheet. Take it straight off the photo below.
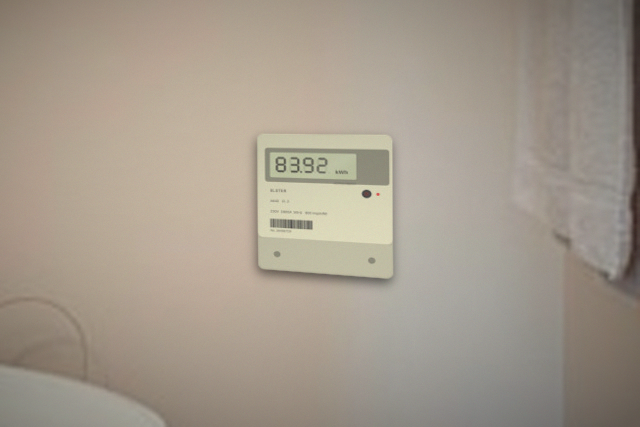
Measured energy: 83.92 kWh
